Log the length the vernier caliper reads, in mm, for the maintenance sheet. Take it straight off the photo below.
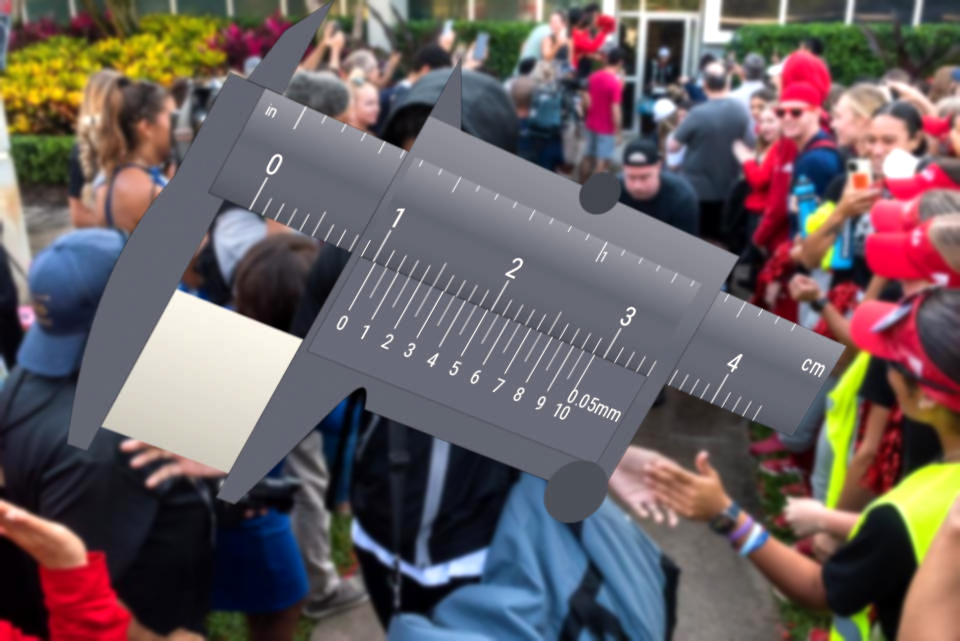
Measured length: 10.2 mm
